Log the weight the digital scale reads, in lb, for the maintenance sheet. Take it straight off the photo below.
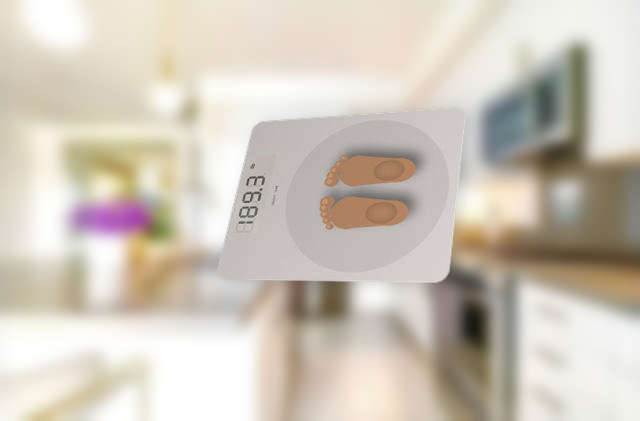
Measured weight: 189.3 lb
